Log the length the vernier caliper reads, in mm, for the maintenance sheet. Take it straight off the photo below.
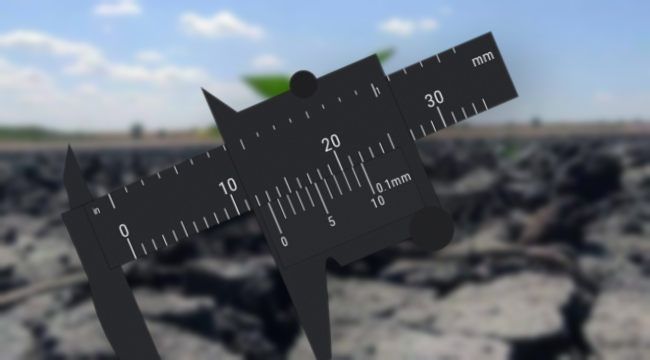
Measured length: 12.8 mm
